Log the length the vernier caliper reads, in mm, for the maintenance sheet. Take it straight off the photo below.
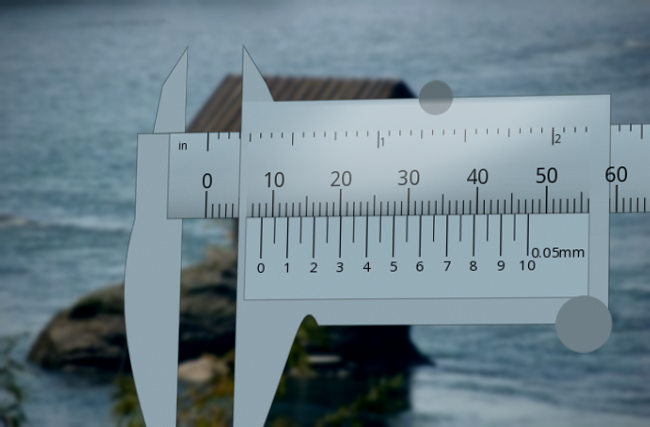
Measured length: 8.4 mm
